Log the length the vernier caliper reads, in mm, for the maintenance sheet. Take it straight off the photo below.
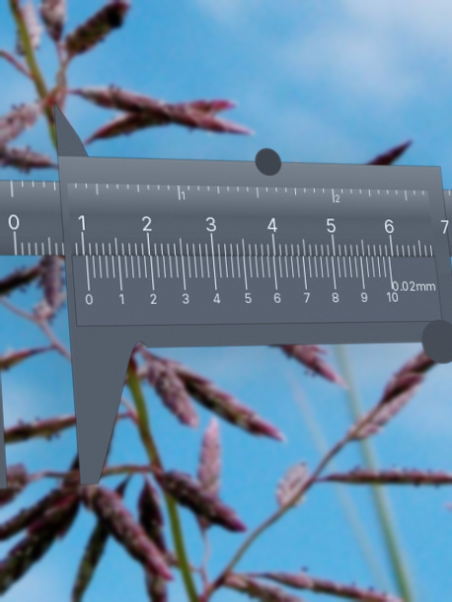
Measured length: 10.4 mm
